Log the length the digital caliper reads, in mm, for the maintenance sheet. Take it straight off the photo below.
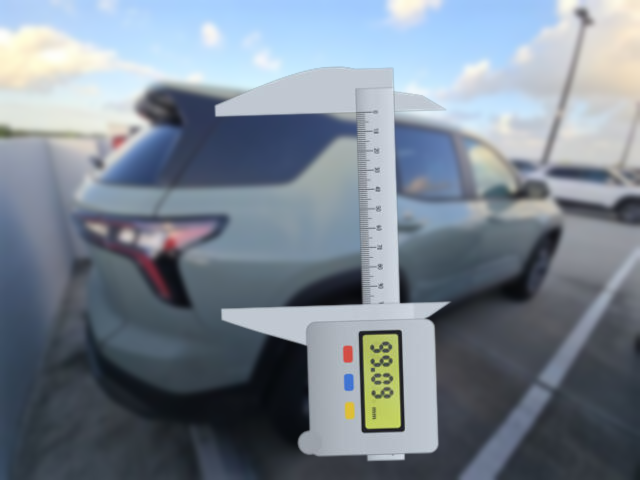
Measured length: 99.09 mm
